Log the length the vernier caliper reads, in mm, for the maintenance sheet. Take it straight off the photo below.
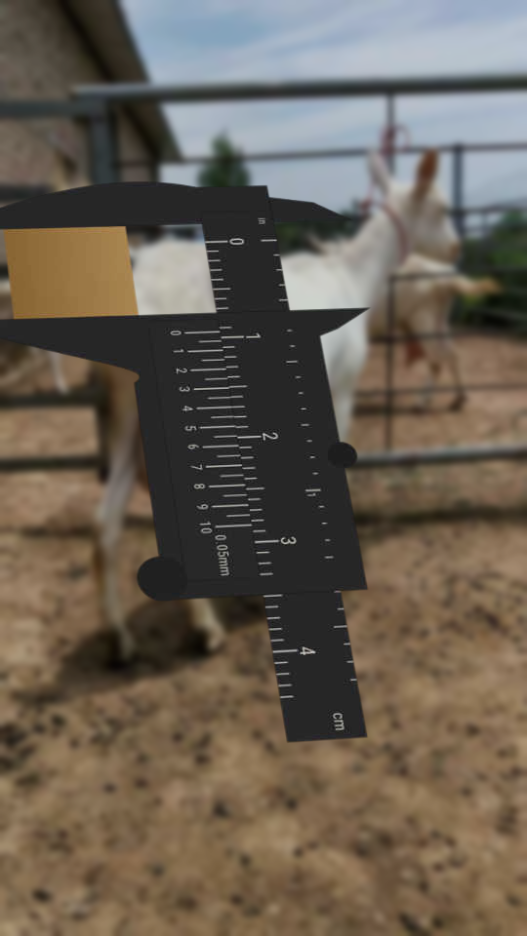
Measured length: 9.4 mm
